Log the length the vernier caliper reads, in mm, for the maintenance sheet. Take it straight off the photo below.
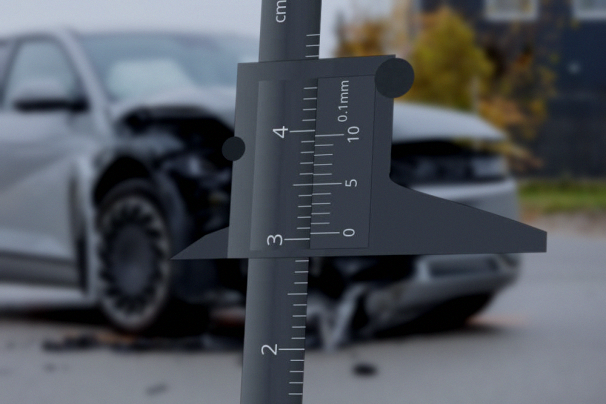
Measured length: 30.5 mm
